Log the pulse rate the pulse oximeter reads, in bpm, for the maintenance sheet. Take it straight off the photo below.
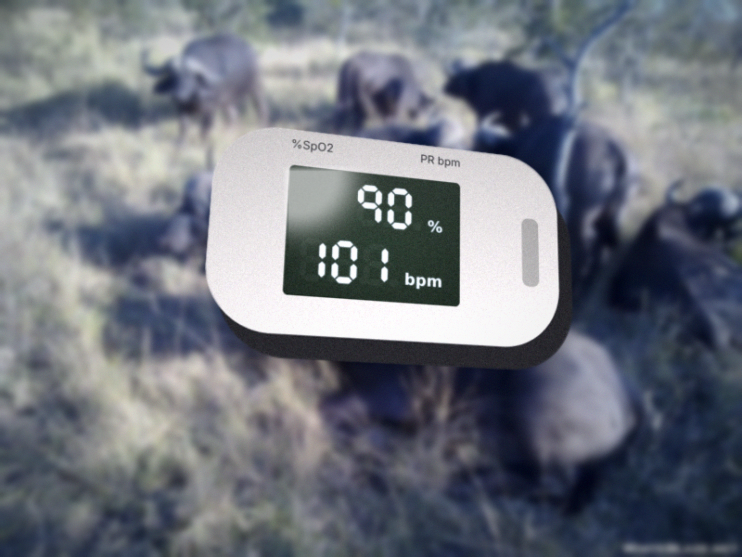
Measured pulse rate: 101 bpm
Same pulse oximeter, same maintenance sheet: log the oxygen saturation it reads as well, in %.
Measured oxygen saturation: 90 %
